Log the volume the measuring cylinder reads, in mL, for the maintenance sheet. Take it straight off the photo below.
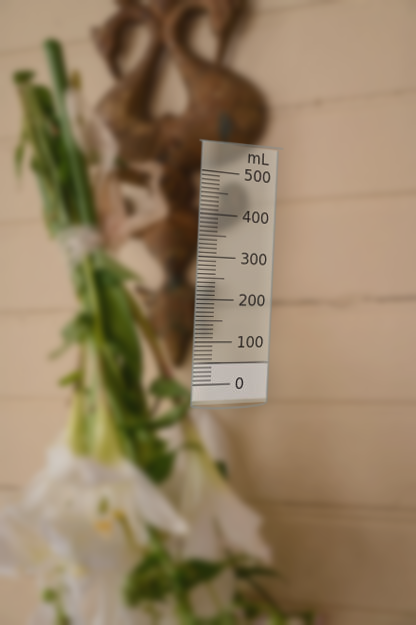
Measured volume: 50 mL
